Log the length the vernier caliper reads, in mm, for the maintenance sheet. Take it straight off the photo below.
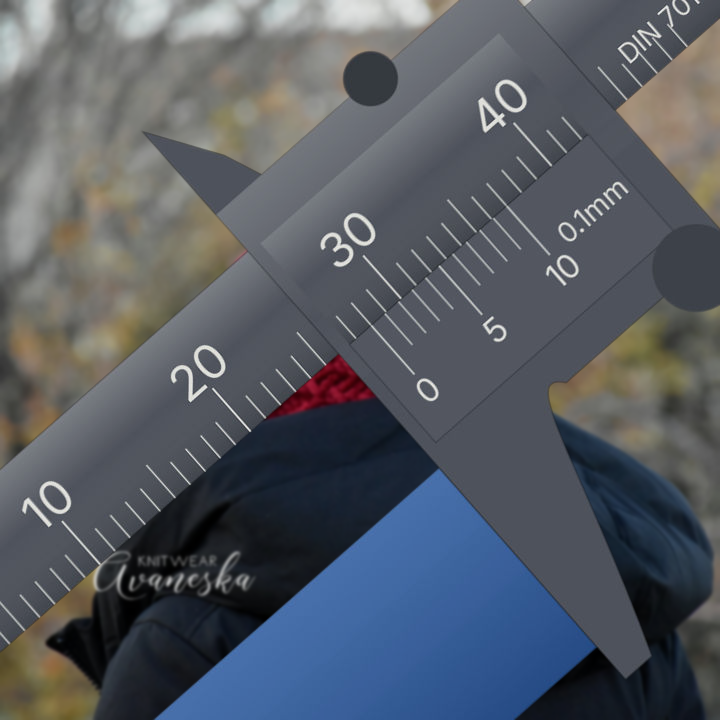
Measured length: 28.0 mm
